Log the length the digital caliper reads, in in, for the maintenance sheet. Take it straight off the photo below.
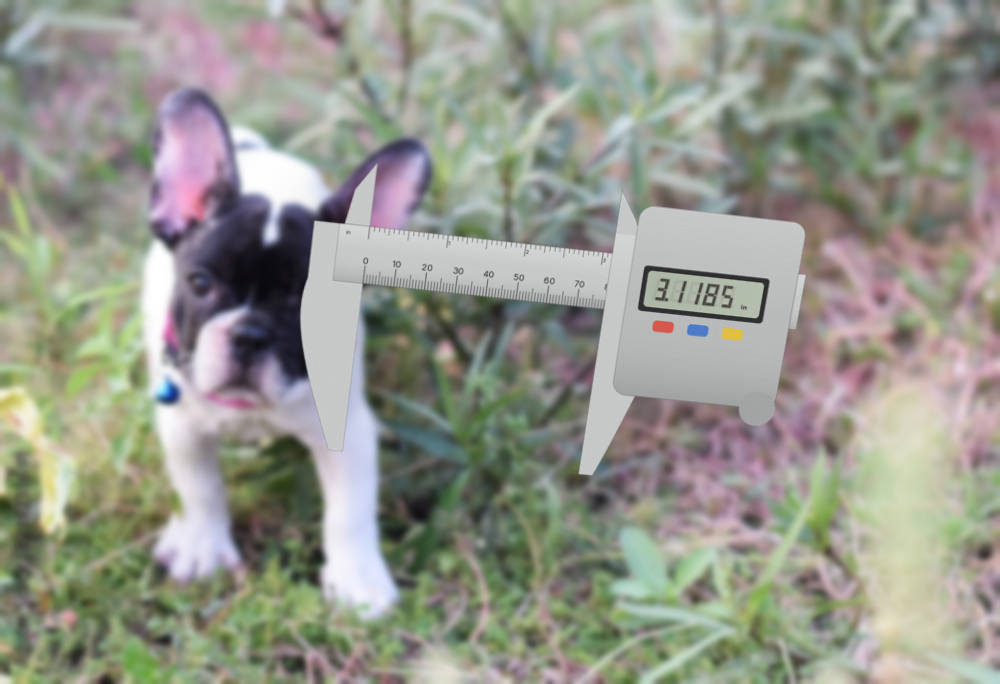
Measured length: 3.1185 in
